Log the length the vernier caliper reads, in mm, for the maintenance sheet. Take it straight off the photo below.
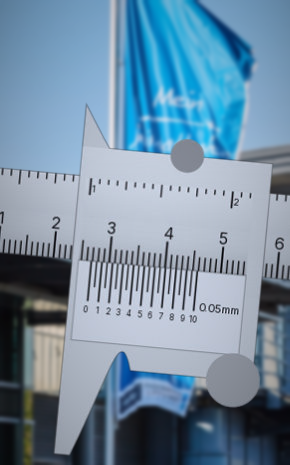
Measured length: 26.8 mm
